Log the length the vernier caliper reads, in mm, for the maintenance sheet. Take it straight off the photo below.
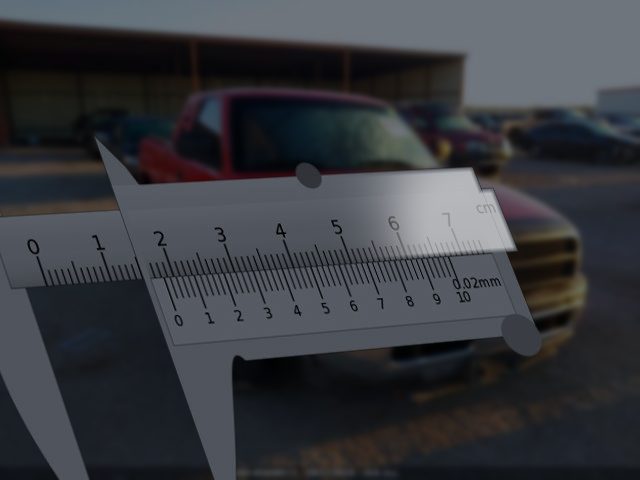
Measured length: 18.4 mm
